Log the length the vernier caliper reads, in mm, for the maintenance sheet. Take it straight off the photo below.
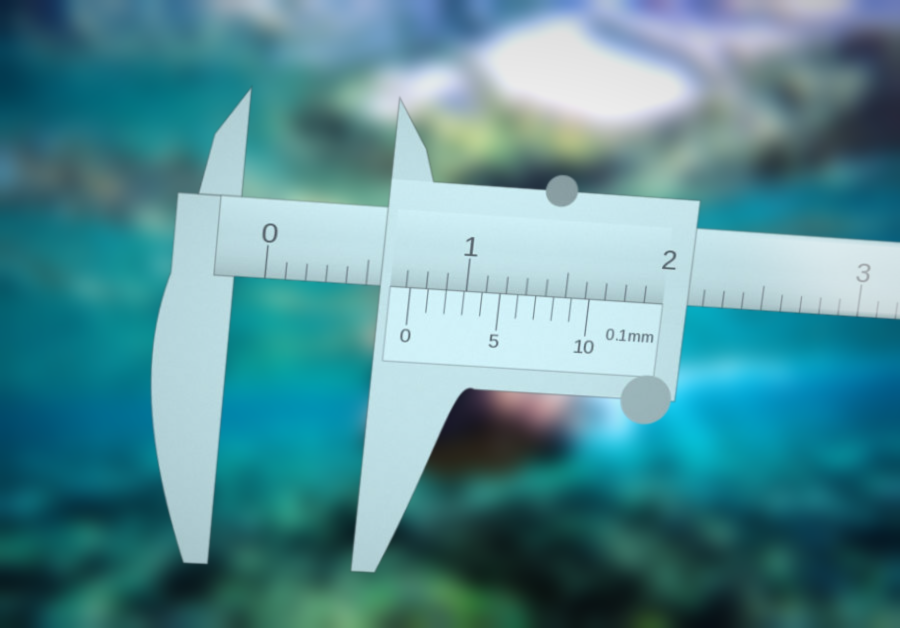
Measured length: 7.2 mm
